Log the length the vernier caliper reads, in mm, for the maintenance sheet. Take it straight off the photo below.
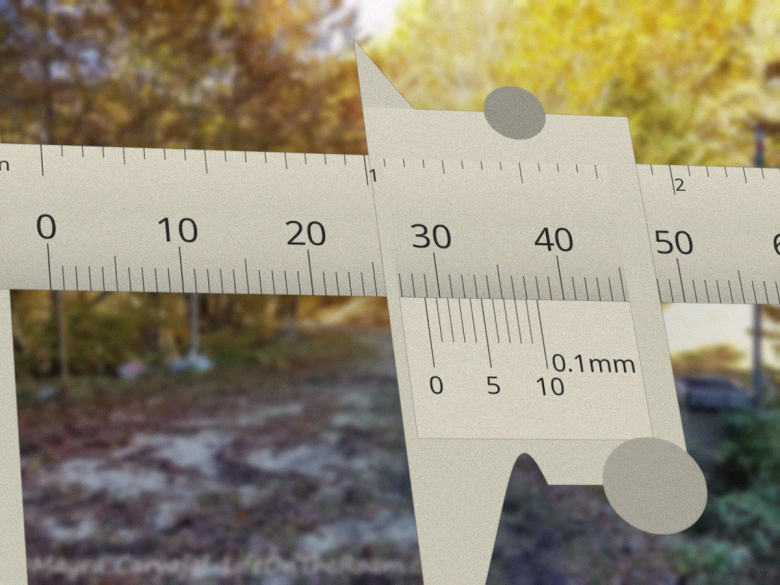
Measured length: 28.8 mm
